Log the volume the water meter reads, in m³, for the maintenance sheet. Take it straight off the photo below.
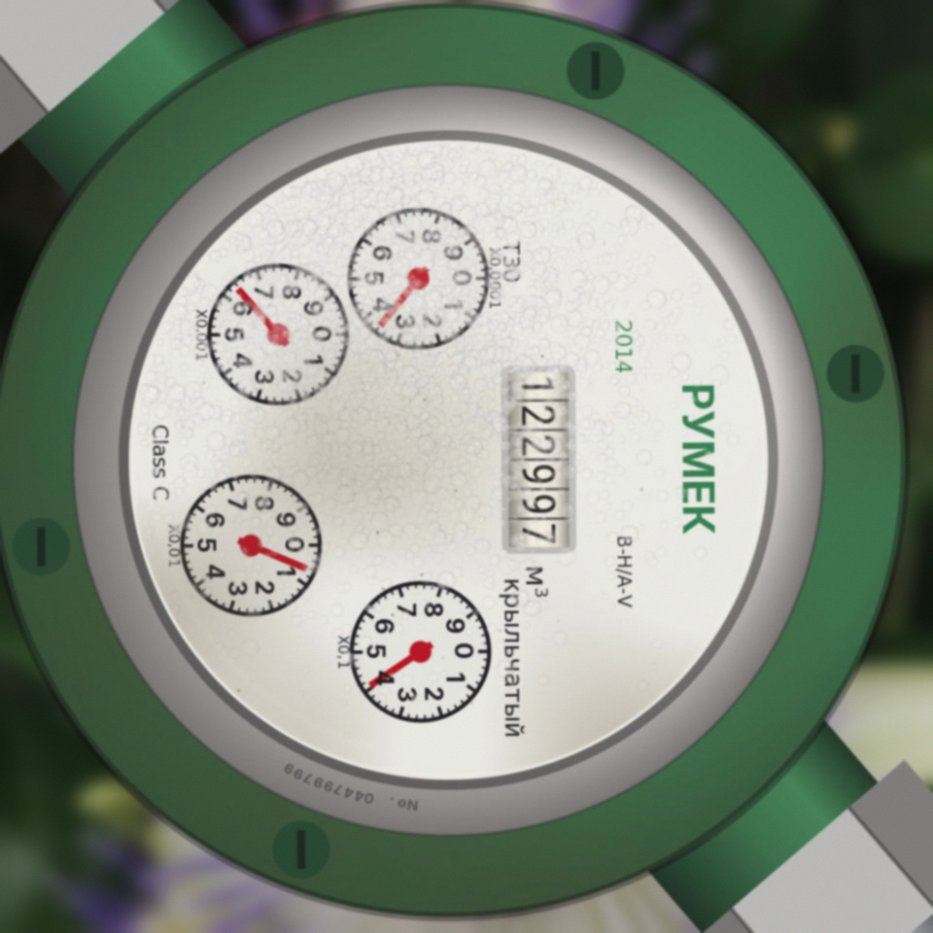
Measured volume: 122997.4063 m³
